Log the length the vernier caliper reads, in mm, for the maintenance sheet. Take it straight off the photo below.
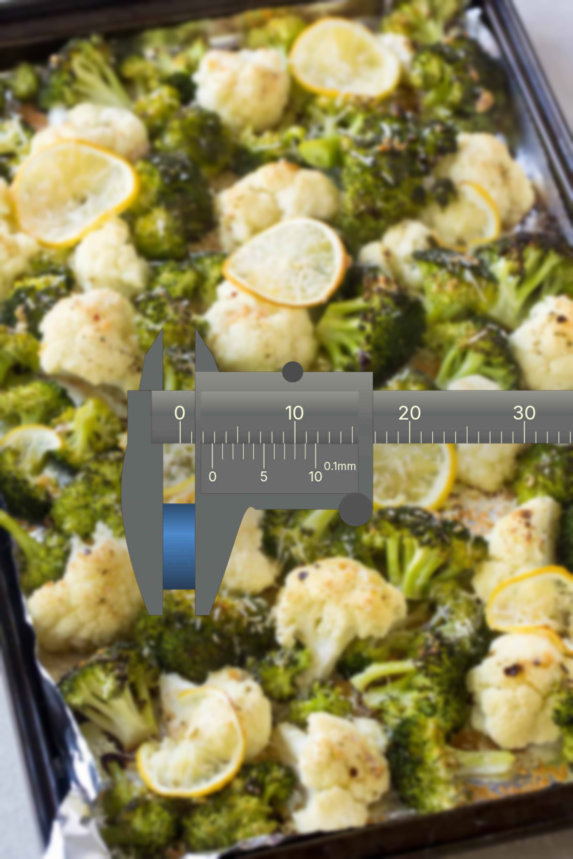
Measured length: 2.8 mm
